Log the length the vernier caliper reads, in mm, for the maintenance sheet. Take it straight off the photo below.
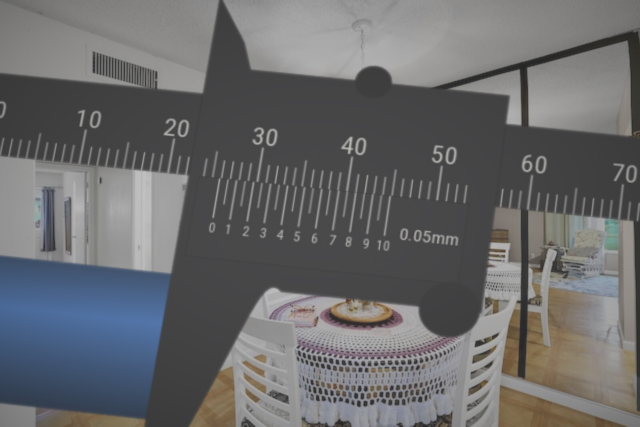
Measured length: 25.8 mm
